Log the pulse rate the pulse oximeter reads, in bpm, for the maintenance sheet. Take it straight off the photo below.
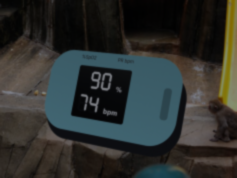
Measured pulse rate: 74 bpm
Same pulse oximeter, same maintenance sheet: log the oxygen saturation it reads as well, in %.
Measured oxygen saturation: 90 %
